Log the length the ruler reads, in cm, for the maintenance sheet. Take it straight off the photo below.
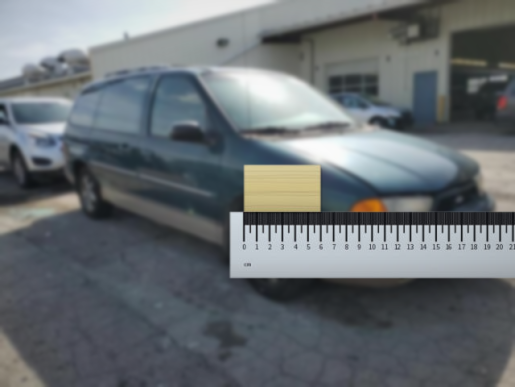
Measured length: 6 cm
